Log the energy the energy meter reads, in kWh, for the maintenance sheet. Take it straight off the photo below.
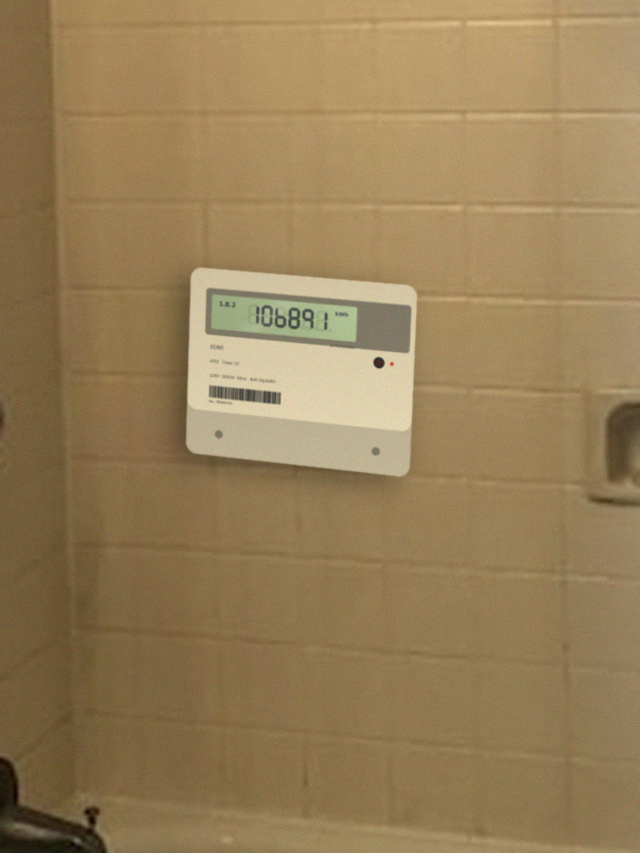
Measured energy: 106891 kWh
